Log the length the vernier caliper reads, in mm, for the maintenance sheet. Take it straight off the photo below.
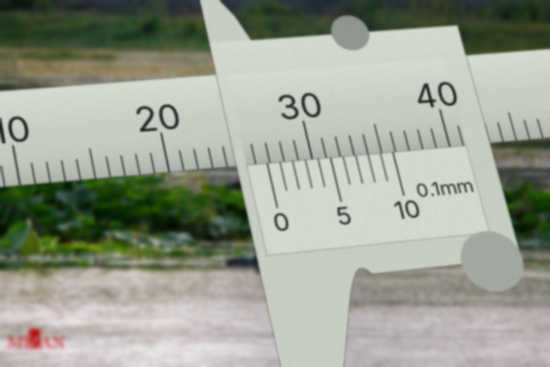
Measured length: 26.8 mm
